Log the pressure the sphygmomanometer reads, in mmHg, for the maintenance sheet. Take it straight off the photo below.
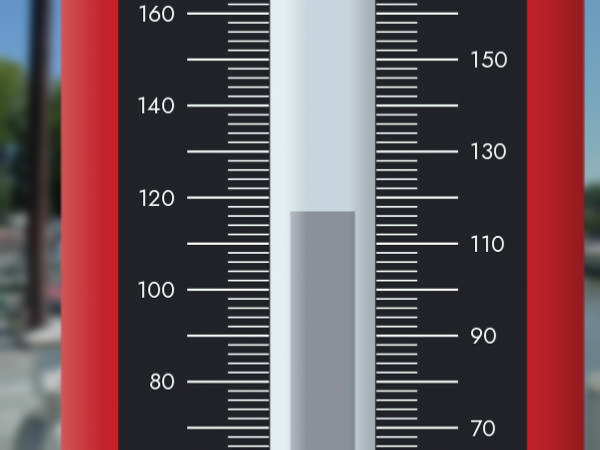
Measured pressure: 117 mmHg
